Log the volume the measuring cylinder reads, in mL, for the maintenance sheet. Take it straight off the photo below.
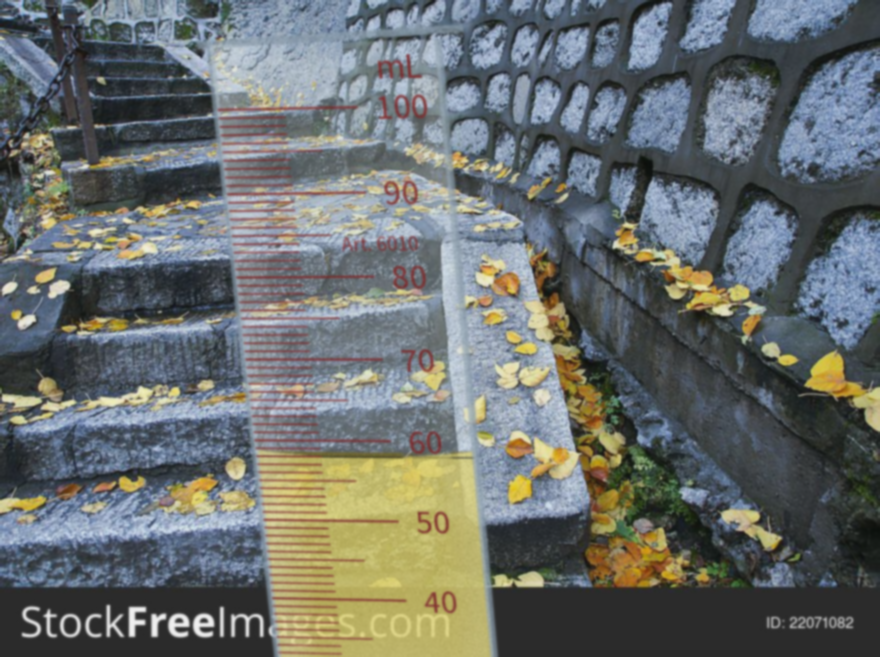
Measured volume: 58 mL
